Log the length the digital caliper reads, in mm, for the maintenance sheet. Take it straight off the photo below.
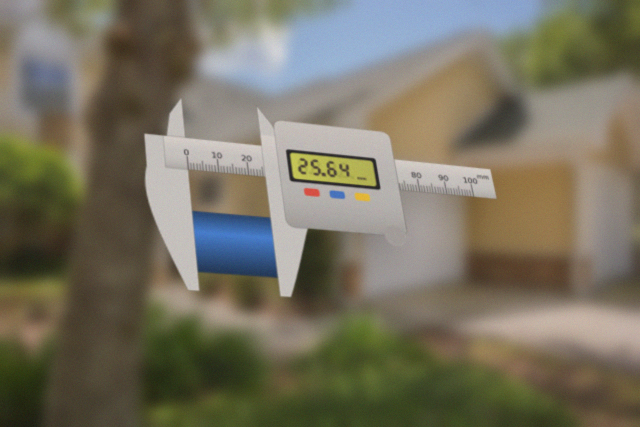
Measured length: 25.64 mm
